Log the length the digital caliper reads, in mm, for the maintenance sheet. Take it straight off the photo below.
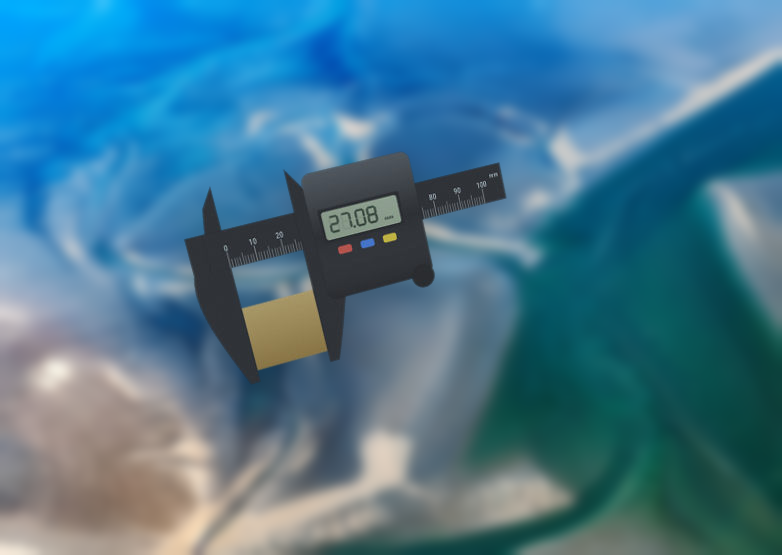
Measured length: 27.08 mm
